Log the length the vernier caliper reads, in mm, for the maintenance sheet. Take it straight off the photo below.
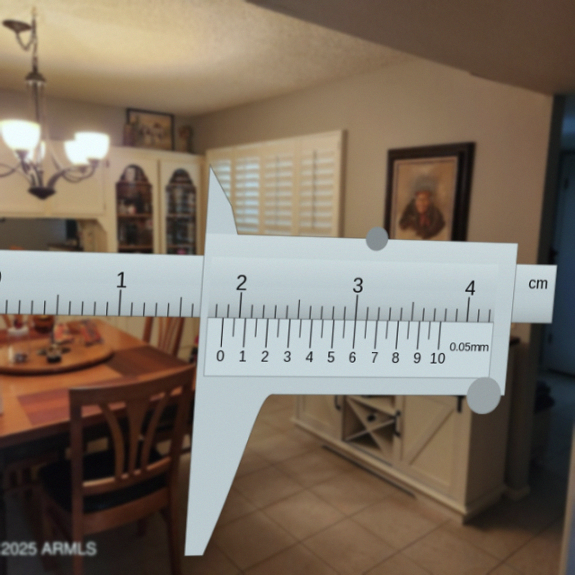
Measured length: 18.6 mm
